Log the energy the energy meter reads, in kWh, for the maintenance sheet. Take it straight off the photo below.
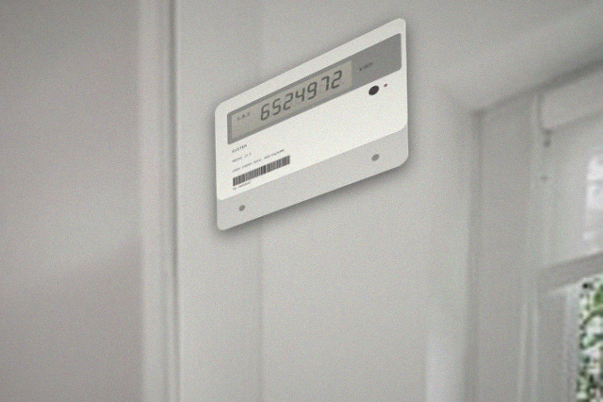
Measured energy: 6524972 kWh
